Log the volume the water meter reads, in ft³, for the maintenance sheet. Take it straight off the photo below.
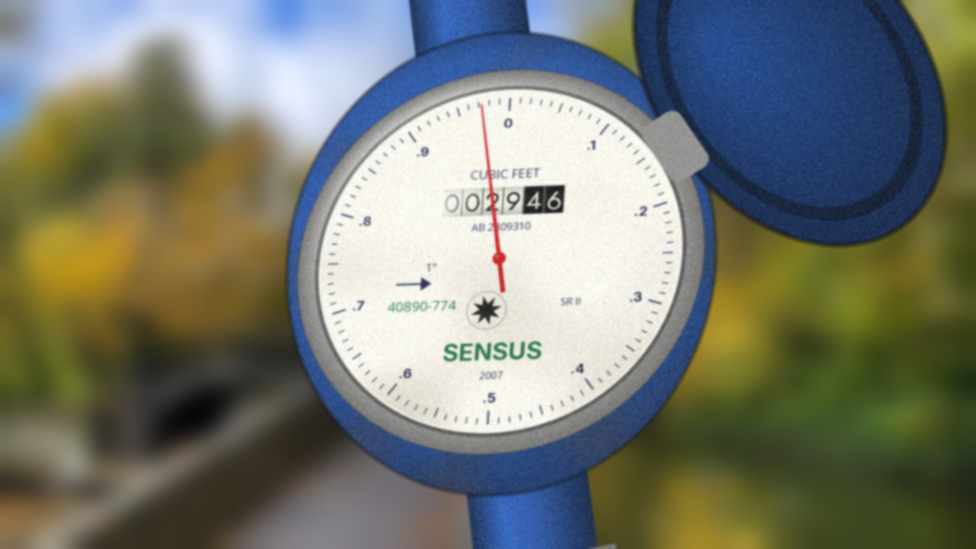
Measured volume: 2945.97 ft³
